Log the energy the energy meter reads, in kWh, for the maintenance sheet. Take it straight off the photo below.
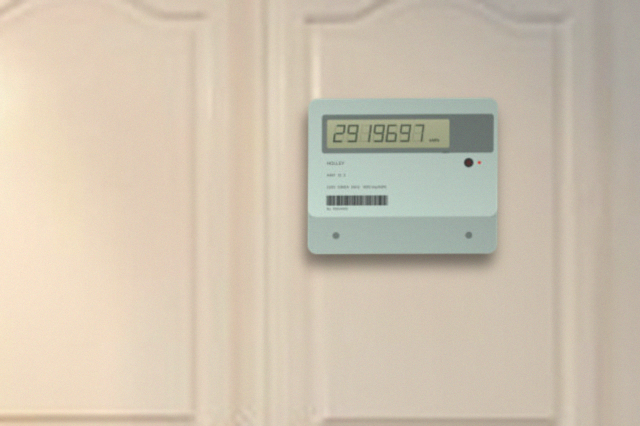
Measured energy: 2919697 kWh
